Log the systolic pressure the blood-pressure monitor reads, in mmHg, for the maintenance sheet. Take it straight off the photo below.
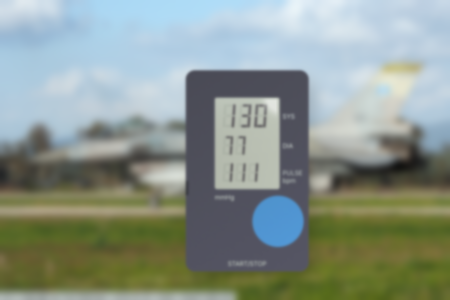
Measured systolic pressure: 130 mmHg
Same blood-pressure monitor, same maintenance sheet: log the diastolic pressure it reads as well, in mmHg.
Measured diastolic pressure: 77 mmHg
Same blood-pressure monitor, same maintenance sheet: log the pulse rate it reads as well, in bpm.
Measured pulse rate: 111 bpm
